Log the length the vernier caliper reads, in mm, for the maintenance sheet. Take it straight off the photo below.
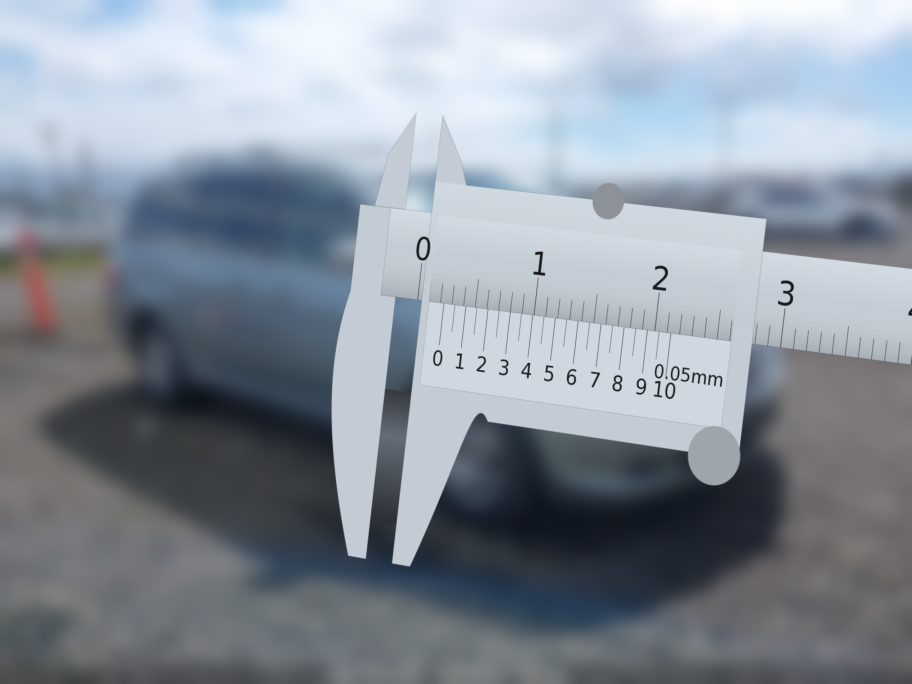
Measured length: 2.3 mm
